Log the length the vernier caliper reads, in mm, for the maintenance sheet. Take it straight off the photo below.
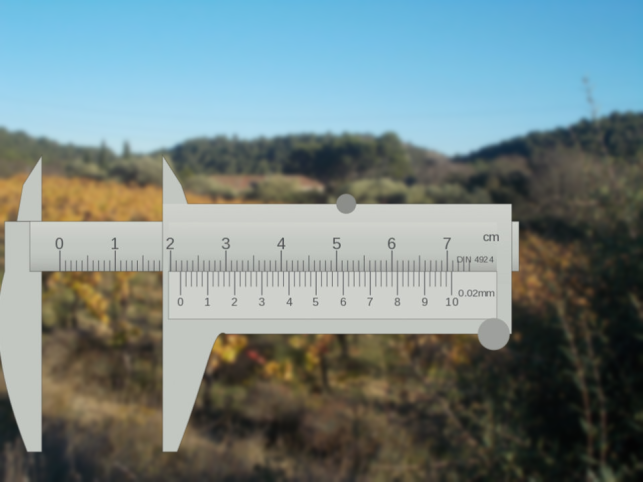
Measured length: 21.8 mm
